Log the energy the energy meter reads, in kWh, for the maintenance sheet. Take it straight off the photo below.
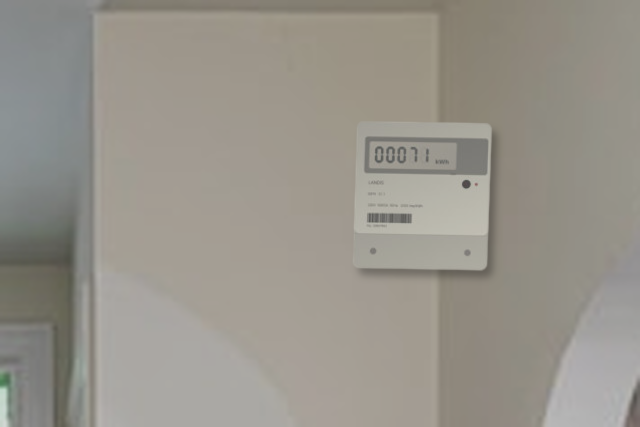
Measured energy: 71 kWh
